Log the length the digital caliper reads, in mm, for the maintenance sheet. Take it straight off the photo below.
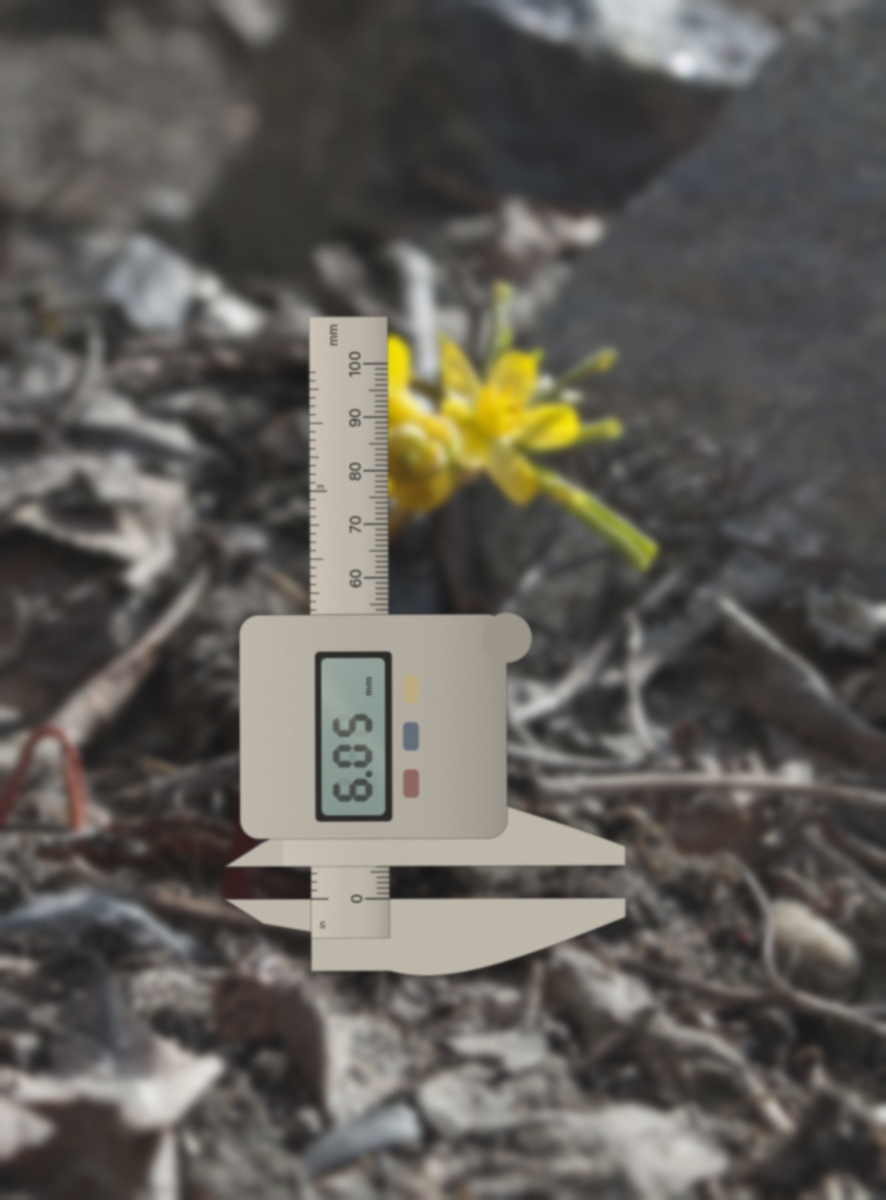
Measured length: 6.05 mm
